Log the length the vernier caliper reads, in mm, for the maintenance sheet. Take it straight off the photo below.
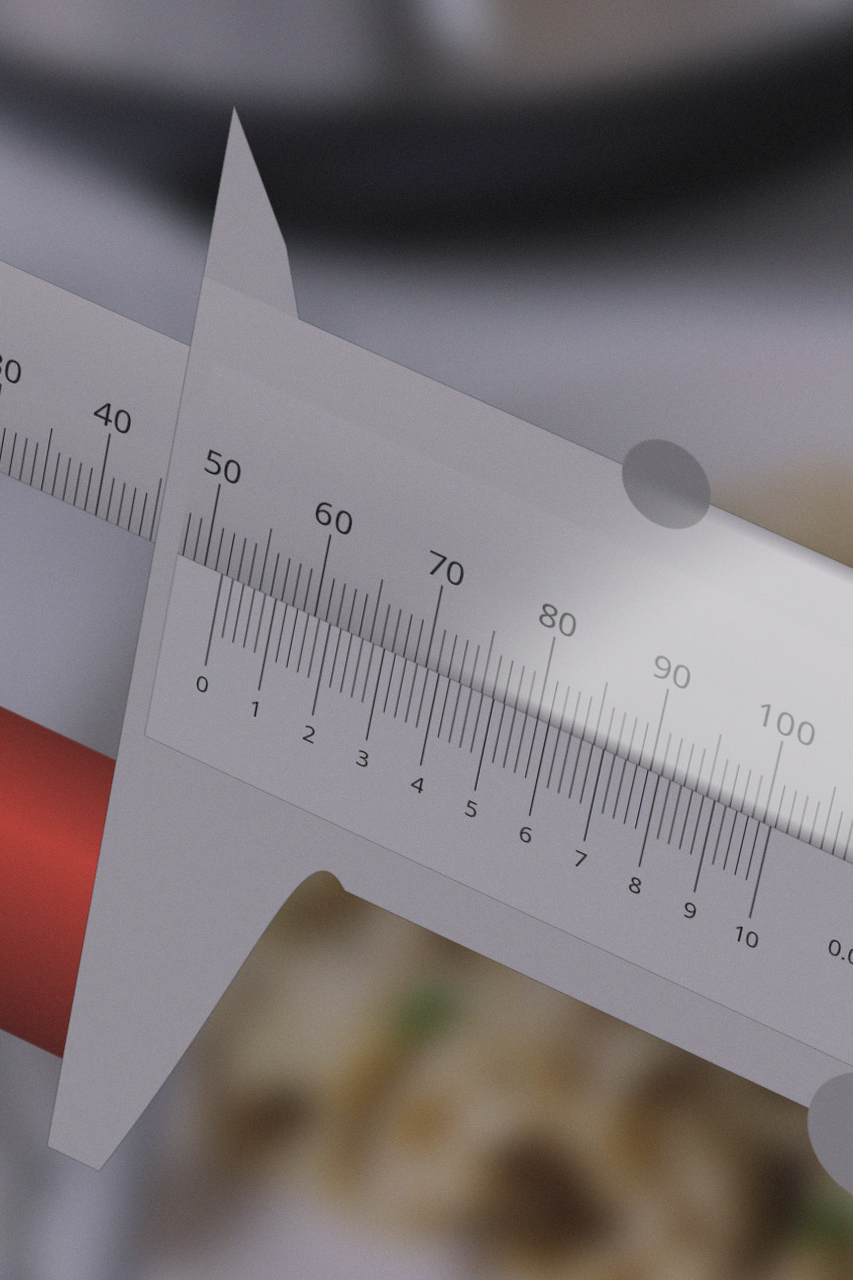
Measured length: 51.6 mm
